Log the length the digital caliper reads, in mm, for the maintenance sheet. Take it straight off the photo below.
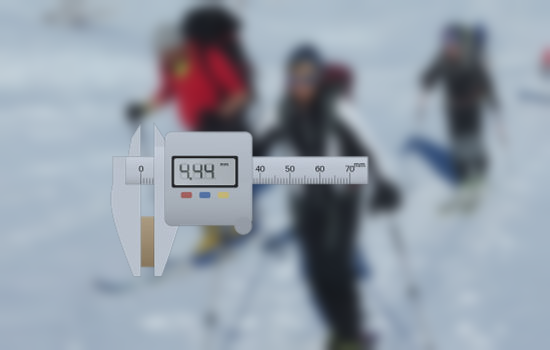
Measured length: 4.44 mm
